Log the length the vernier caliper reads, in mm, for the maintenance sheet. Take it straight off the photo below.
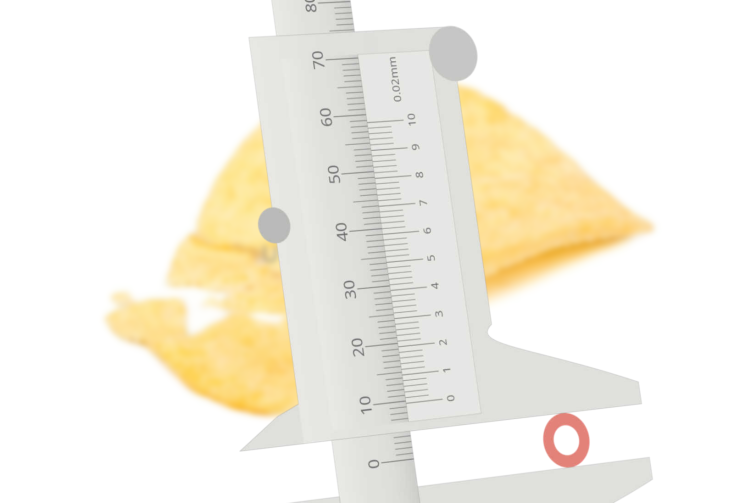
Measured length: 9.6 mm
